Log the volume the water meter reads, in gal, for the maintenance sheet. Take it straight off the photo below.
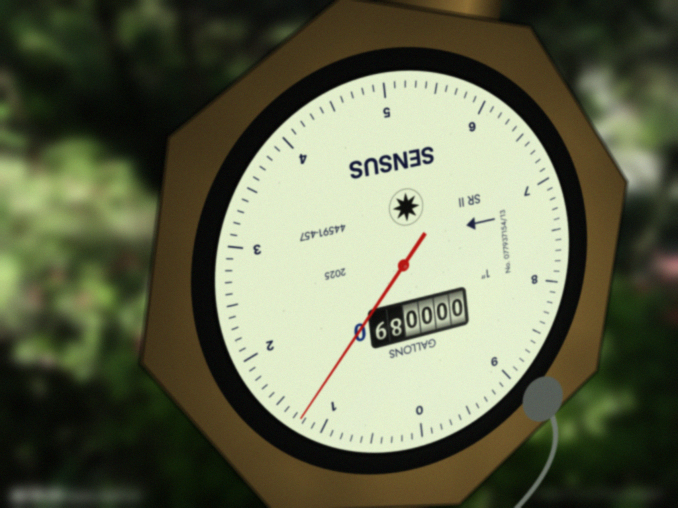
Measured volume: 891.2 gal
